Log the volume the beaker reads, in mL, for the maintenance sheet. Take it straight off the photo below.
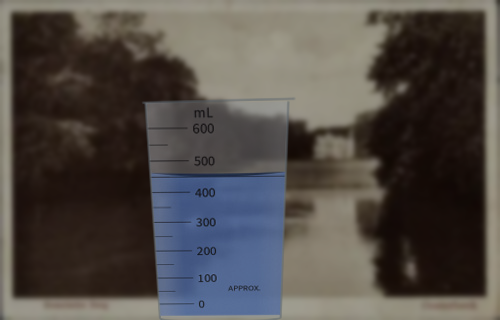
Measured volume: 450 mL
